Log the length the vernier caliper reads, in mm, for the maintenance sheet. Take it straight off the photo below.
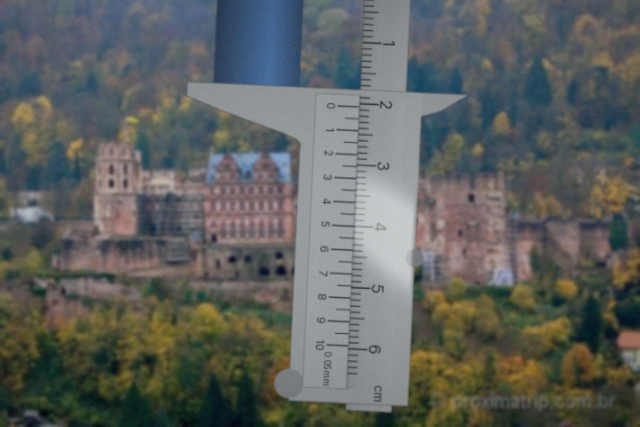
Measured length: 20.5 mm
